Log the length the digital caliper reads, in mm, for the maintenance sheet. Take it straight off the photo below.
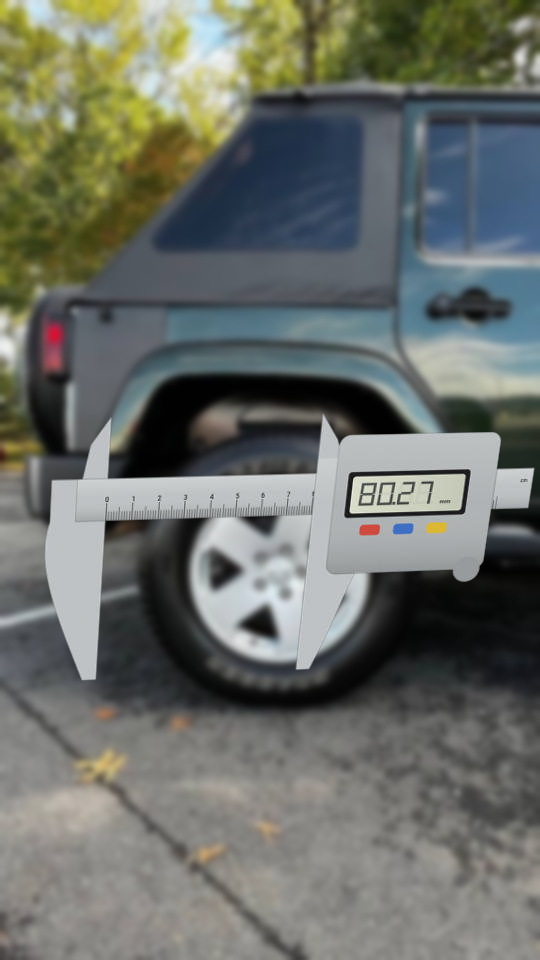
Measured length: 80.27 mm
